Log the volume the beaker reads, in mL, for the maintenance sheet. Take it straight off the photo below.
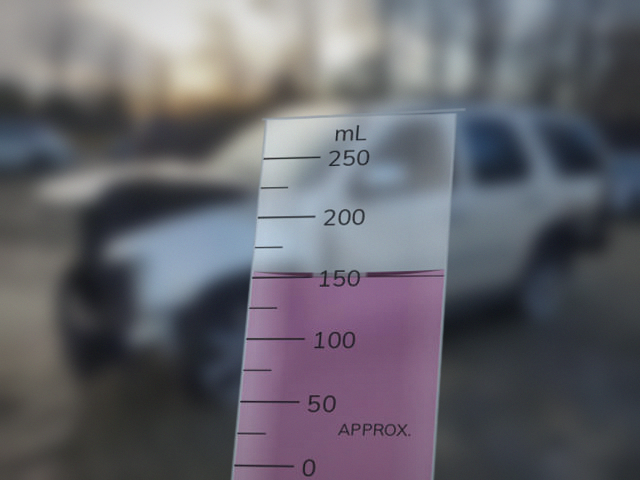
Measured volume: 150 mL
